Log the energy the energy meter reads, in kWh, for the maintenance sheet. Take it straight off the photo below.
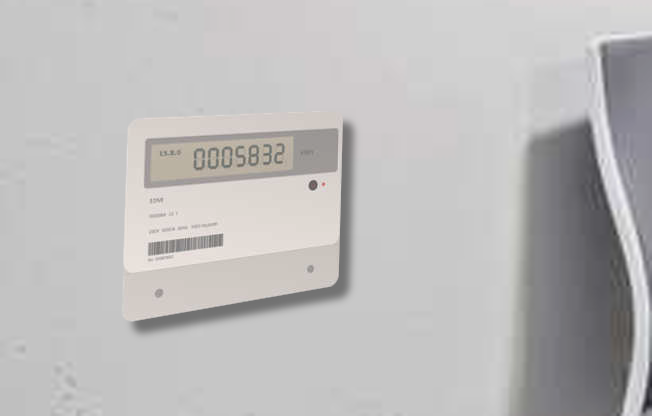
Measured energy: 5832 kWh
